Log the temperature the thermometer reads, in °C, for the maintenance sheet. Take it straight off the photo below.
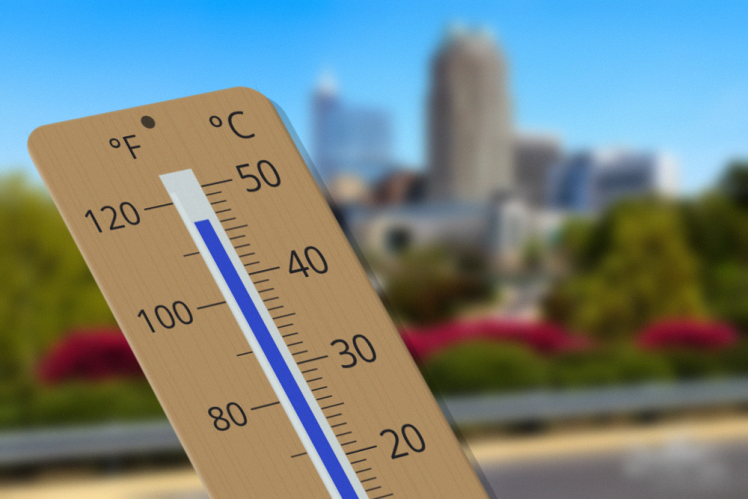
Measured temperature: 46.5 °C
